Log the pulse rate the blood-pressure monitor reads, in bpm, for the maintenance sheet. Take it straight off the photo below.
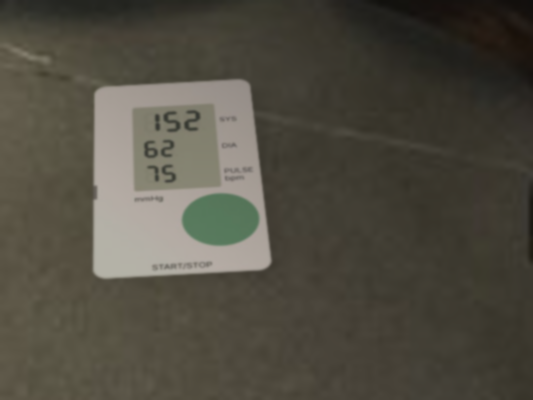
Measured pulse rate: 75 bpm
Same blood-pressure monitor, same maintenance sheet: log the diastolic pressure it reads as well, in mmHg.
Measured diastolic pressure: 62 mmHg
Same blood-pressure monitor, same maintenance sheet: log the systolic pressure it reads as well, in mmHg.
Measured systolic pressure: 152 mmHg
